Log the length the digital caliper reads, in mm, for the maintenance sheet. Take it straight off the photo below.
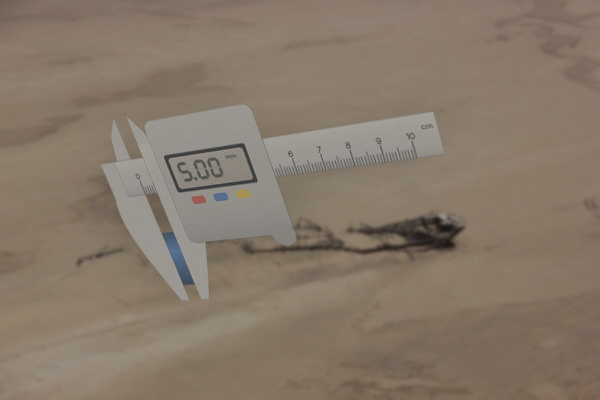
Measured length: 5.00 mm
